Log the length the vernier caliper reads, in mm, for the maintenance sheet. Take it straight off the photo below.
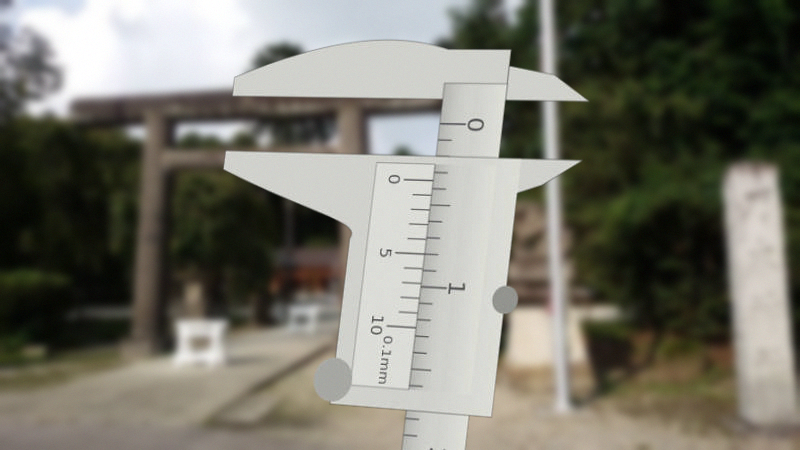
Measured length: 3.5 mm
